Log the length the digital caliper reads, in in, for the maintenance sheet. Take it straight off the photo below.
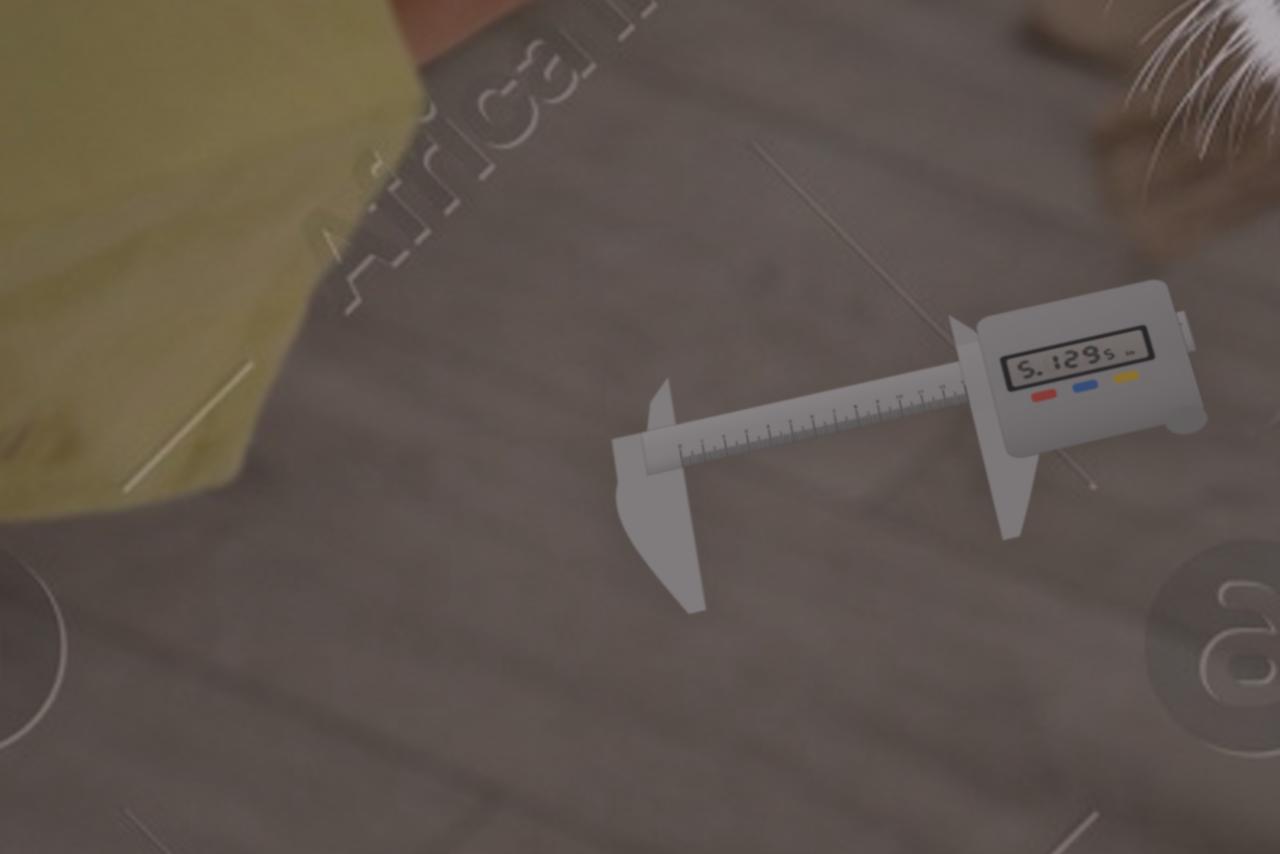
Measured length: 5.1295 in
